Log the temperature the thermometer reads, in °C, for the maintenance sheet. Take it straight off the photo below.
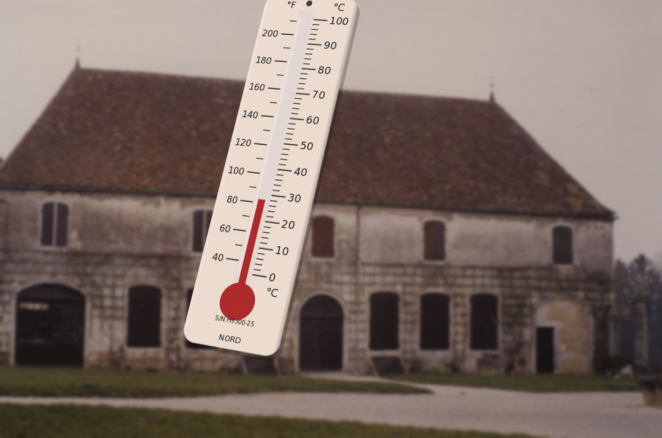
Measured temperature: 28 °C
